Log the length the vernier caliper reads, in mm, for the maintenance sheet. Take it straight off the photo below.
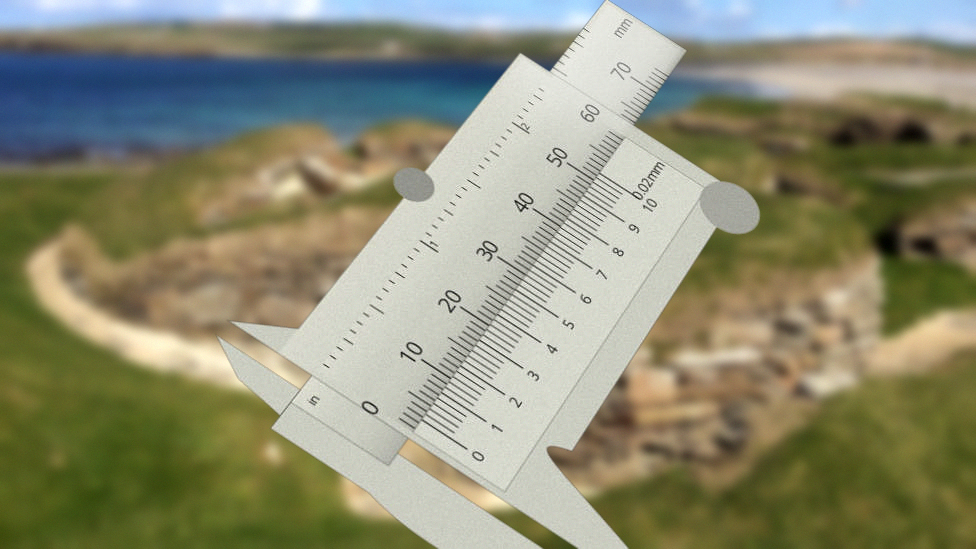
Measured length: 2.6 mm
